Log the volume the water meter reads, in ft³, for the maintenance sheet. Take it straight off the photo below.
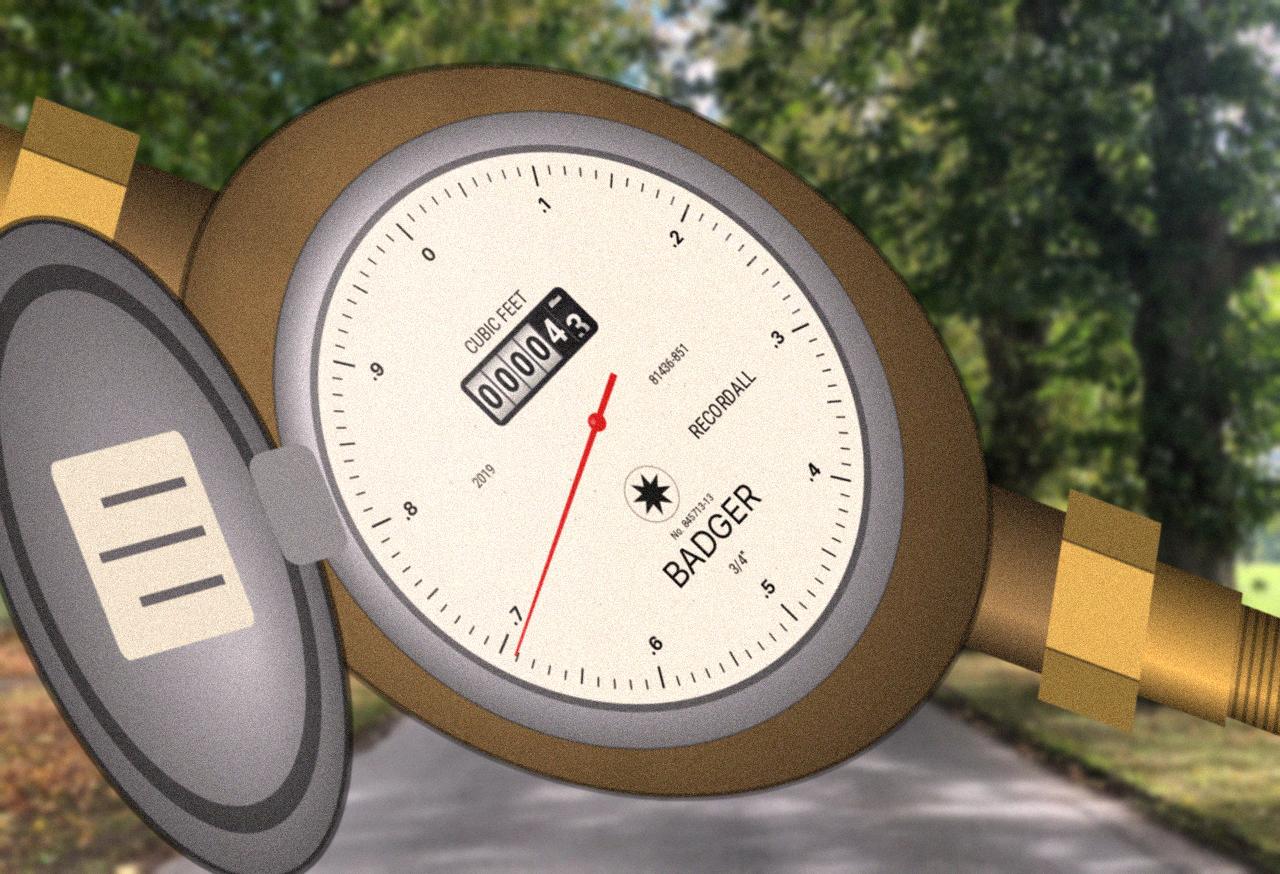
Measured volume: 42.69 ft³
